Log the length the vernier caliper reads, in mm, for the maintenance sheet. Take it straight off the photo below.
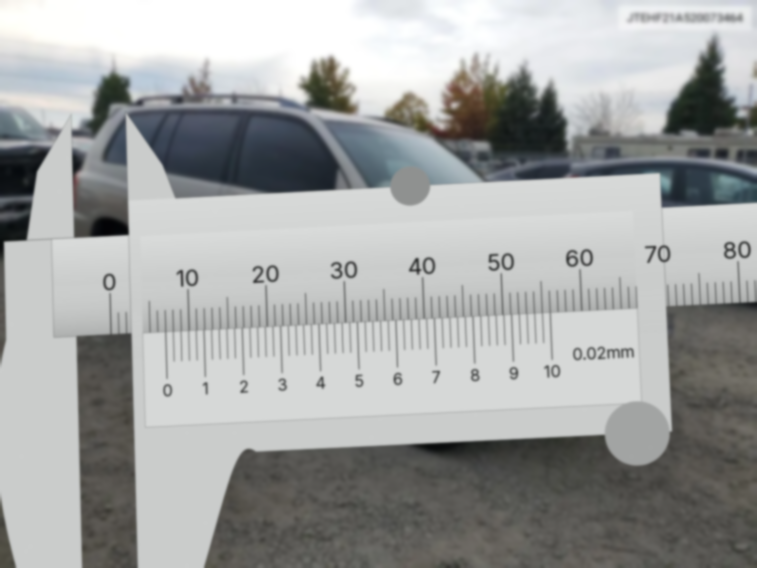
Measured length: 7.0 mm
